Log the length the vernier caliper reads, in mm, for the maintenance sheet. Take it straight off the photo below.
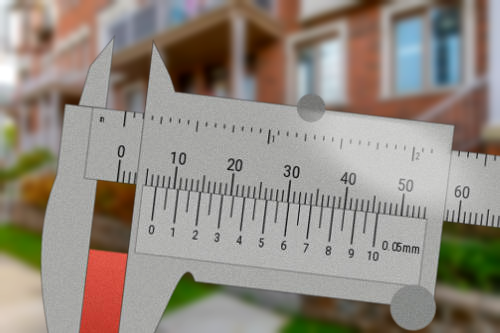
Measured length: 6.8 mm
